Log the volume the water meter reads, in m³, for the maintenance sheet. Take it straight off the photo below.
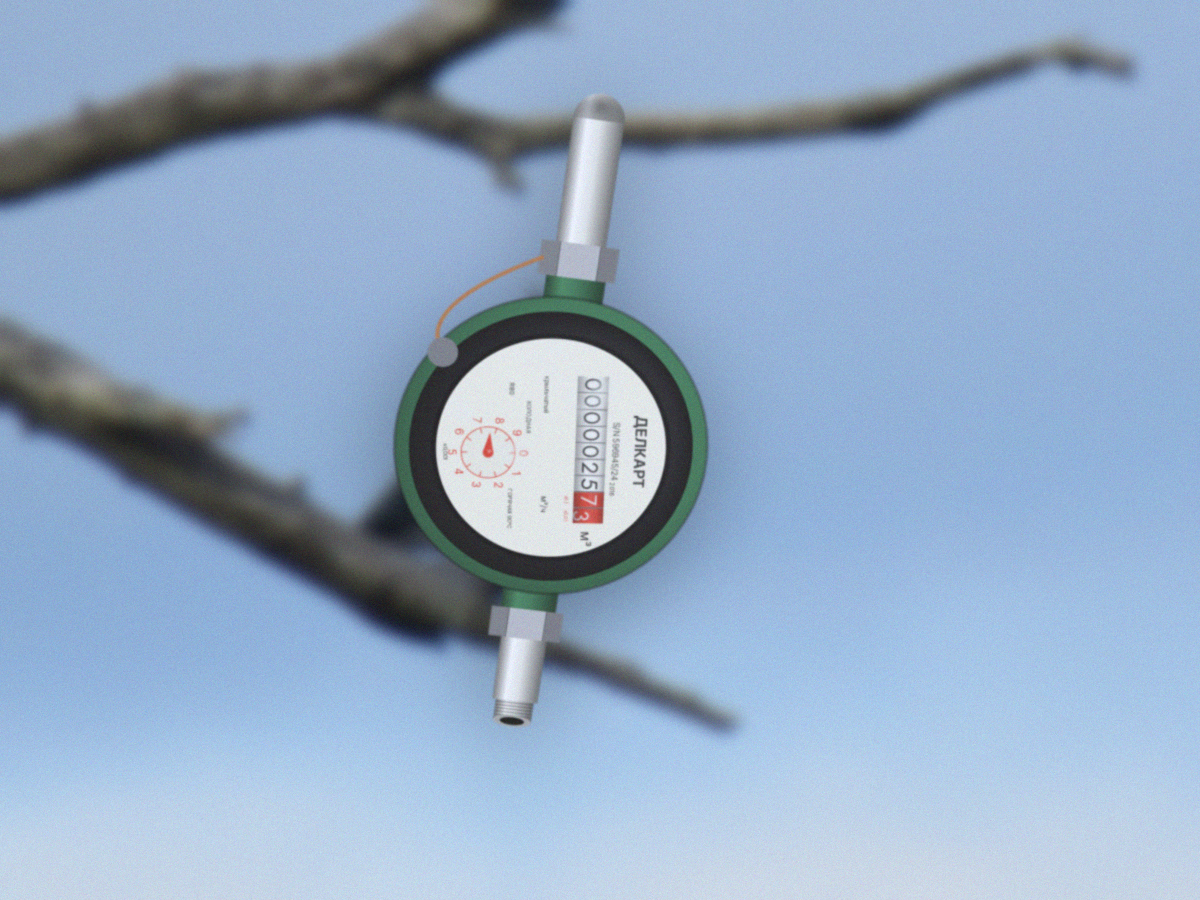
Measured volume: 25.727 m³
